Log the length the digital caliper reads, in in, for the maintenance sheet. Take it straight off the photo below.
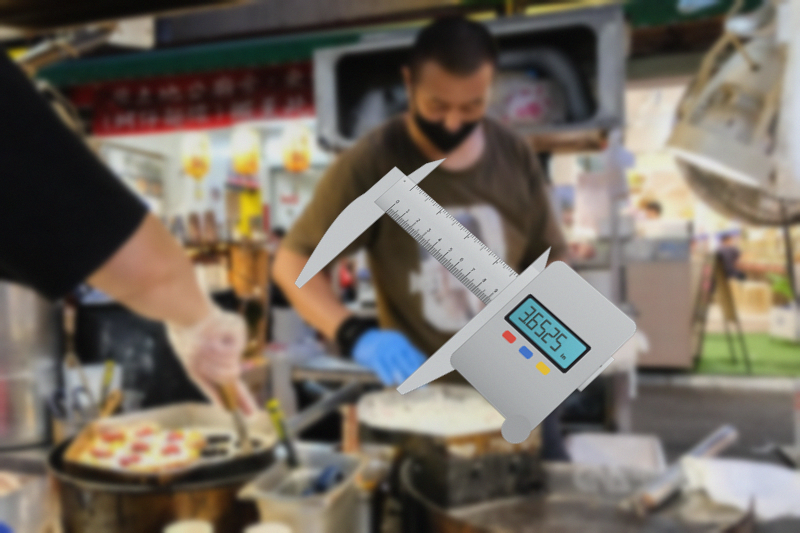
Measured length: 3.6525 in
